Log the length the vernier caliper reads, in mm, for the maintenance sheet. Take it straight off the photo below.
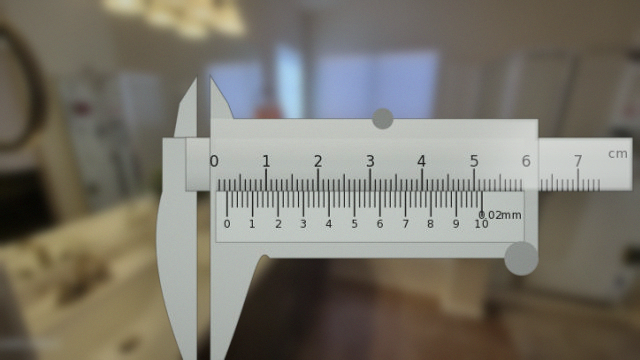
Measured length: 2.5 mm
